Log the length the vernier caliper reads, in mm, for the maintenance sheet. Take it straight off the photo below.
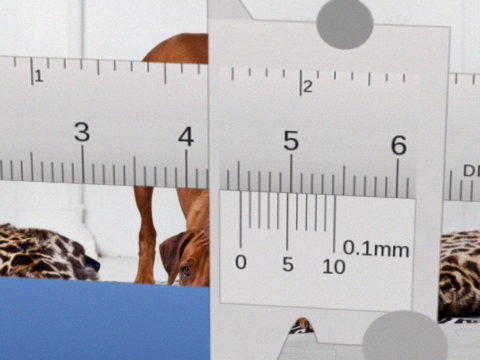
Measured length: 45.2 mm
